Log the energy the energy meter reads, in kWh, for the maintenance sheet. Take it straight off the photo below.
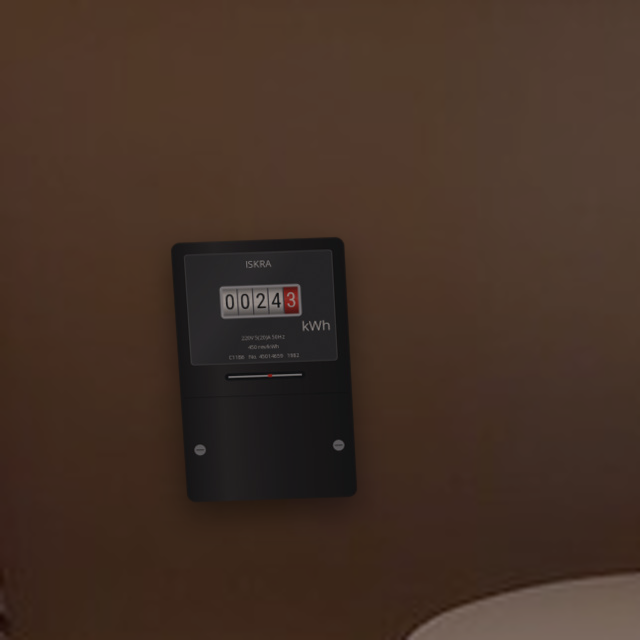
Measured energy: 24.3 kWh
